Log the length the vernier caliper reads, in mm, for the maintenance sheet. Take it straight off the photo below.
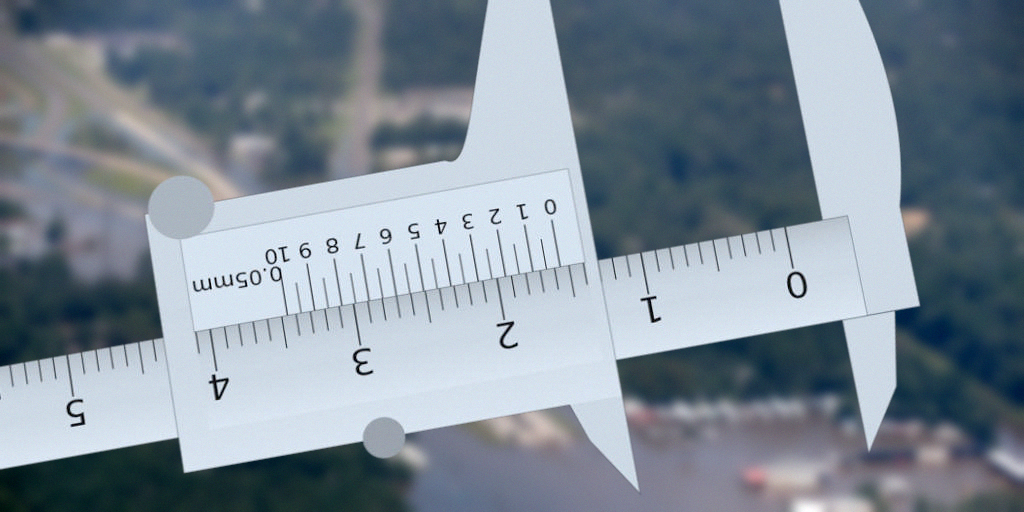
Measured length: 15.6 mm
